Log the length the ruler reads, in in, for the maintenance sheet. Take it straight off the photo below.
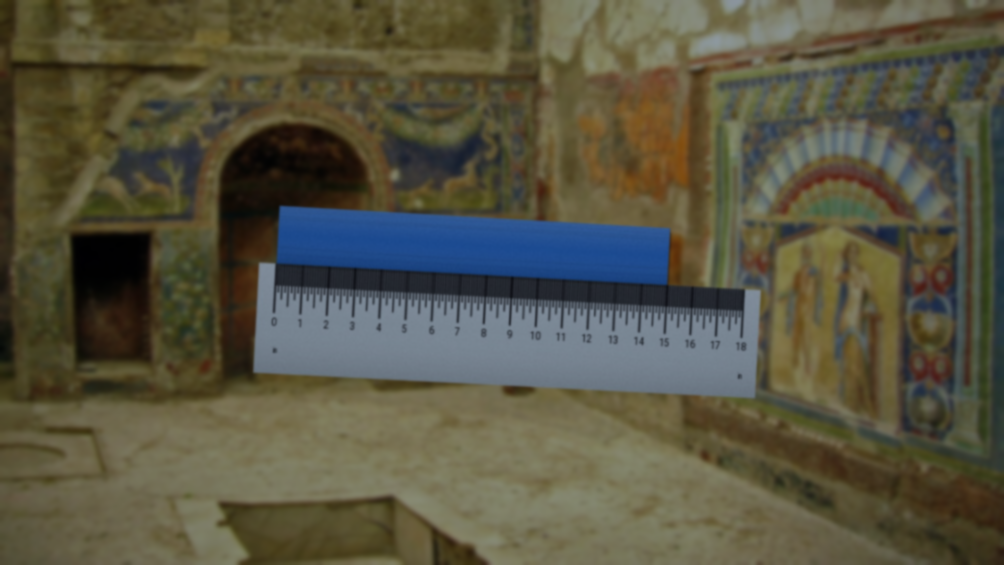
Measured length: 15 in
